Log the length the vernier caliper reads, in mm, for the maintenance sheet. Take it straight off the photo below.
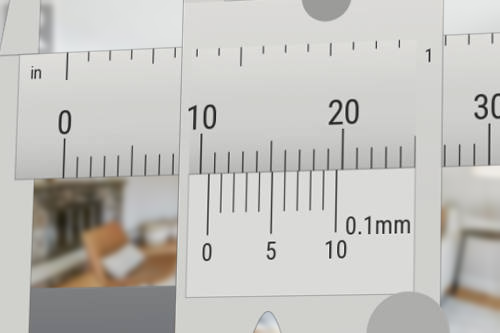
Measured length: 10.6 mm
